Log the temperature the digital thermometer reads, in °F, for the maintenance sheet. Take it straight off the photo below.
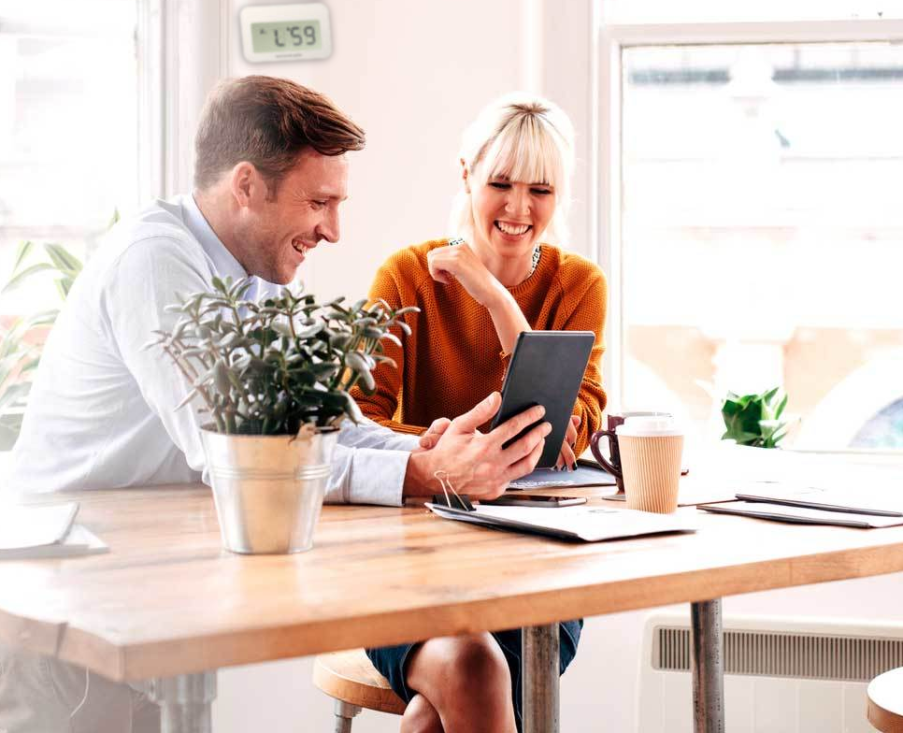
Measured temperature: 65.7 °F
